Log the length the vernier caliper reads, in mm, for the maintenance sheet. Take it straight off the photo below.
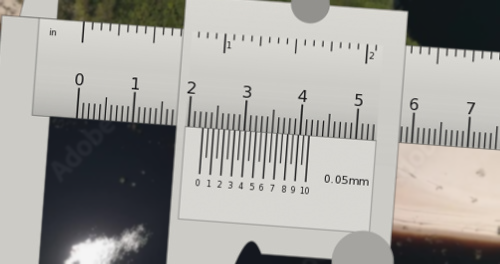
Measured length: 22.6 mm
